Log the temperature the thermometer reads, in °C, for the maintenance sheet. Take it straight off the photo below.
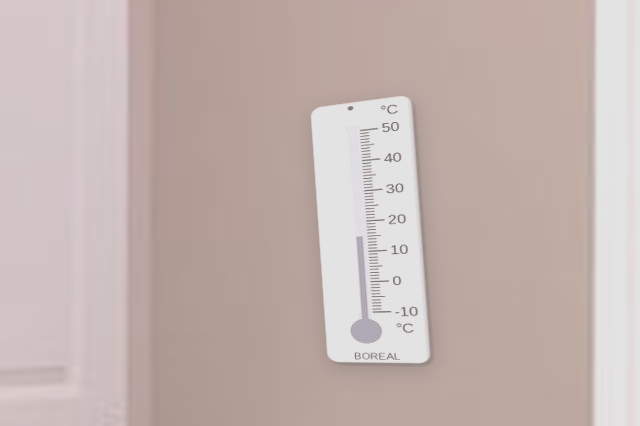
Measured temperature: 15 °C
